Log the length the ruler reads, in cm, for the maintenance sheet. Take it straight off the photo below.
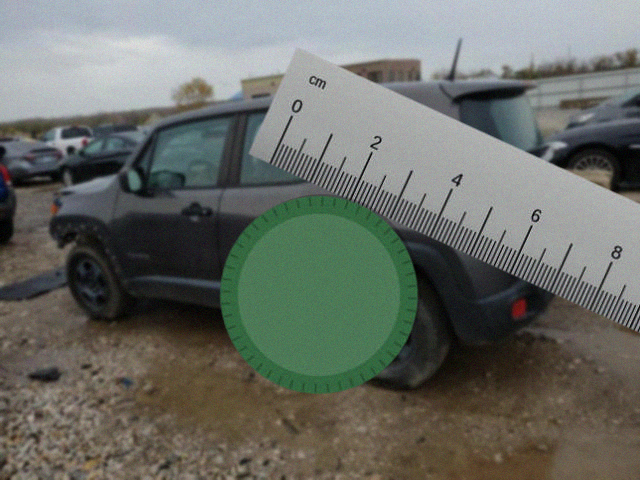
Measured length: 4.5 cm
